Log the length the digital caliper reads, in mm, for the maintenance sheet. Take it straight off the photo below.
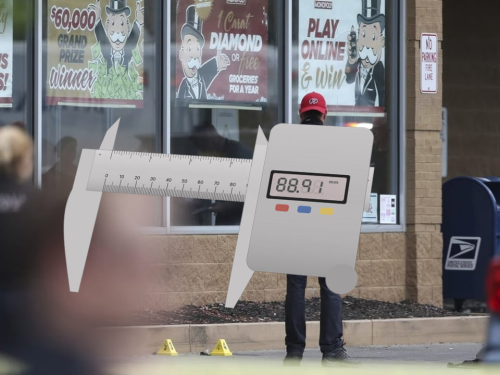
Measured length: 88.91 mm
